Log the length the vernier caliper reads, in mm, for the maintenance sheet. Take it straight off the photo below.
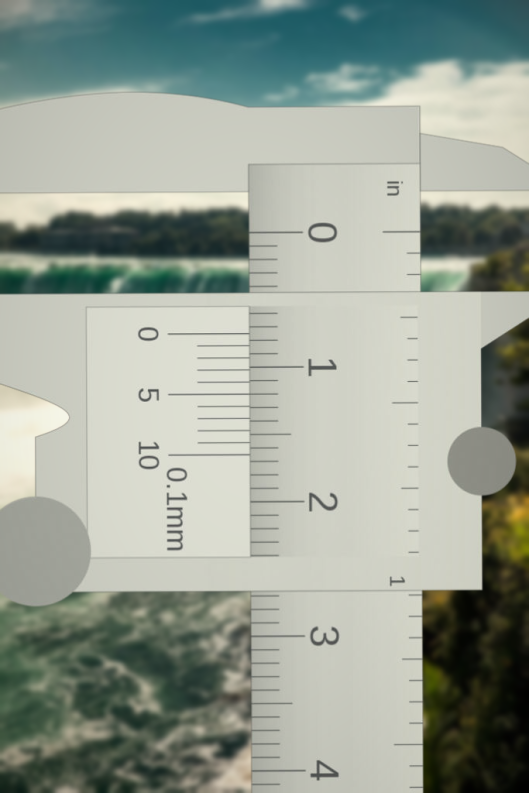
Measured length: 7.5 mm
